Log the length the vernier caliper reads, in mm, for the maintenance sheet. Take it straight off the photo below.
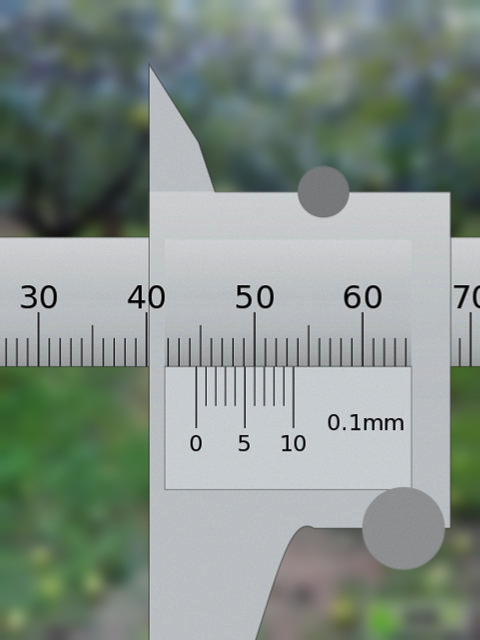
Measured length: 44.6 mm
